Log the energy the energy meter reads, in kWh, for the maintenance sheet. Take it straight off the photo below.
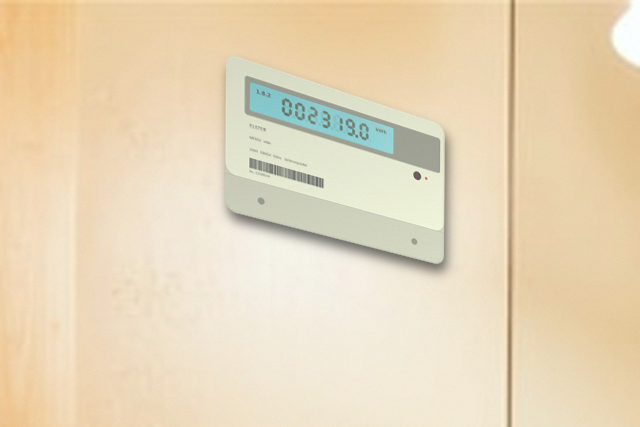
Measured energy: 2319.0 kWh
